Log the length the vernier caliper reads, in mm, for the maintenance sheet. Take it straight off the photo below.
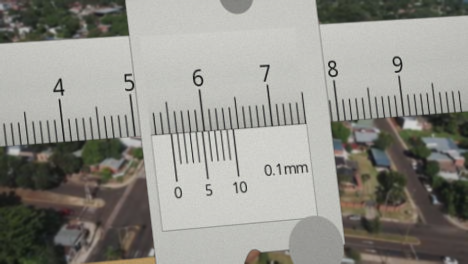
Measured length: 55.2 mm
